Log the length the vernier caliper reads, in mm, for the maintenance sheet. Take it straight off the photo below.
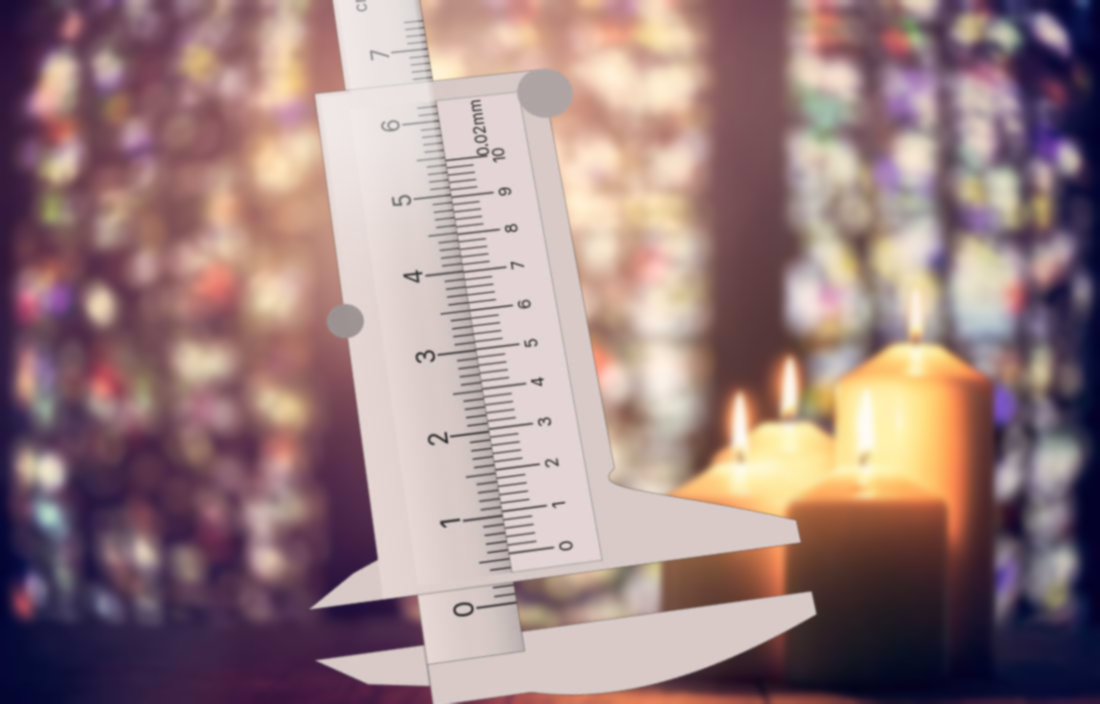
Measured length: 5.6 mm
